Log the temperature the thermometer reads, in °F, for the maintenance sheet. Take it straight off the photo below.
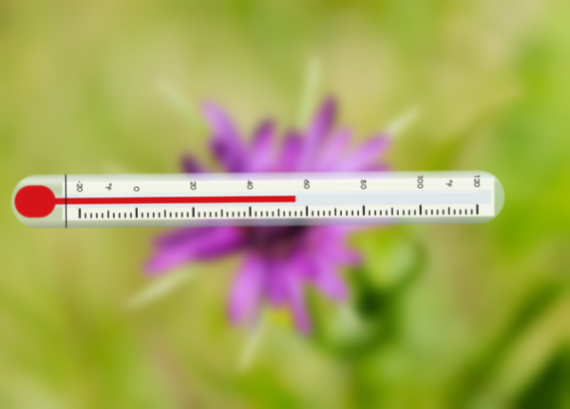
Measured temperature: 56 °F
